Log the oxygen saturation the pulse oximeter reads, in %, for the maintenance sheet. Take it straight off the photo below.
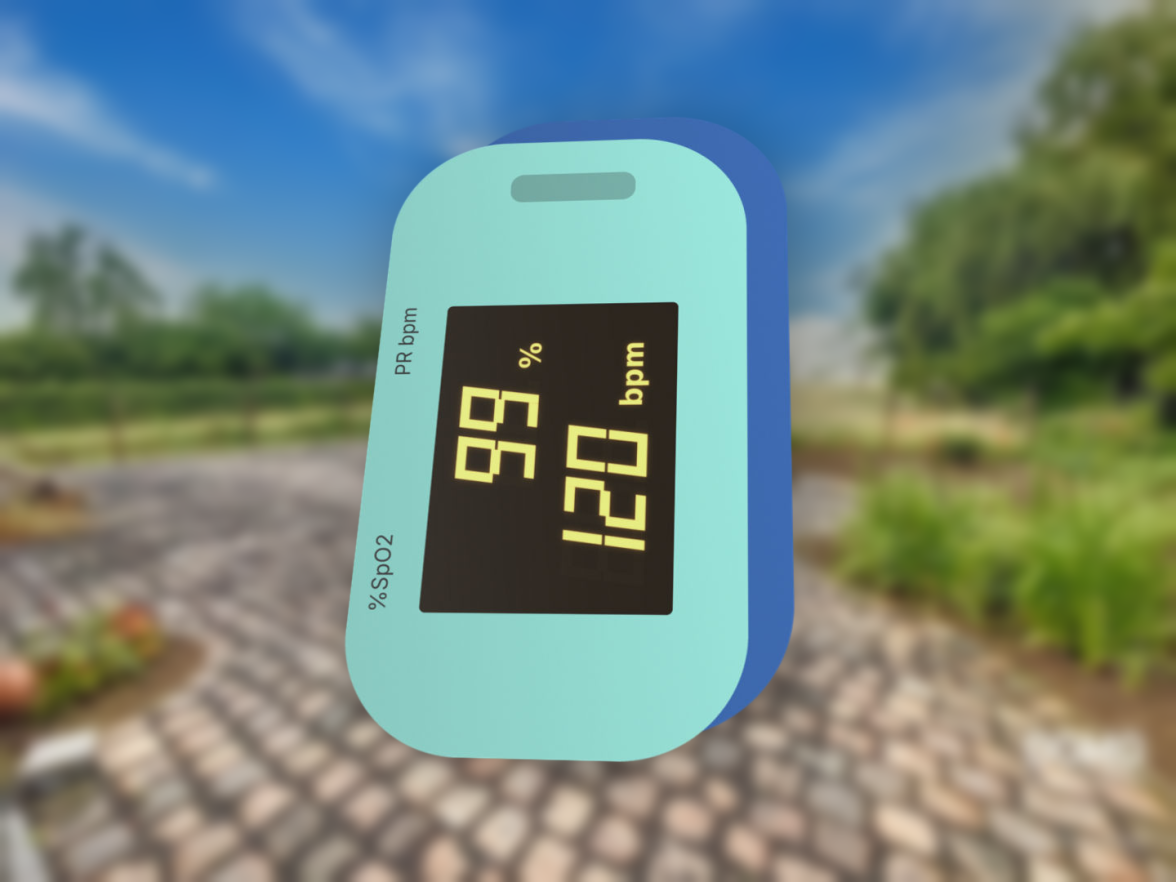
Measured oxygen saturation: 99 %
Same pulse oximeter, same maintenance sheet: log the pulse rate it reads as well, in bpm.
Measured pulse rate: 120 bpm
